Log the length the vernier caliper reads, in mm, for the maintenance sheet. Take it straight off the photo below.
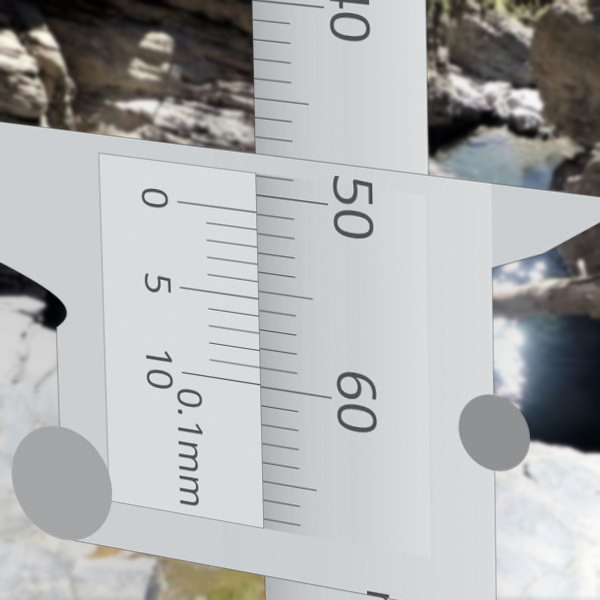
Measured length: 50.9 mm
